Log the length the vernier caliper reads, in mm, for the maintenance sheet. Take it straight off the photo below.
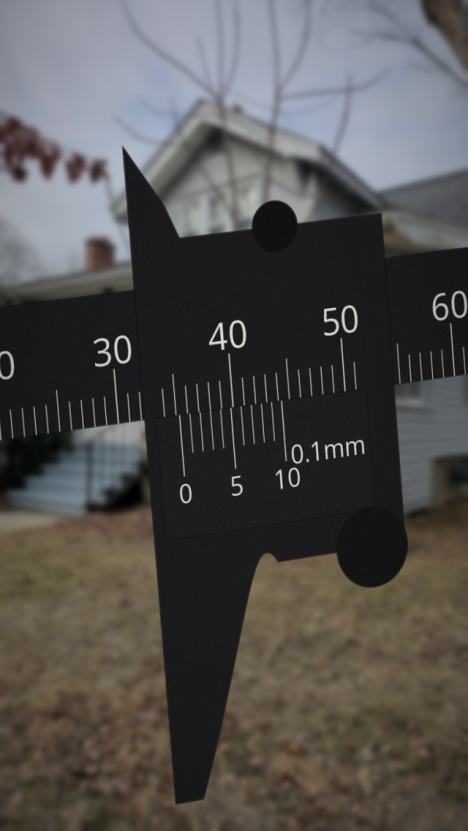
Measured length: 35.3 mm
